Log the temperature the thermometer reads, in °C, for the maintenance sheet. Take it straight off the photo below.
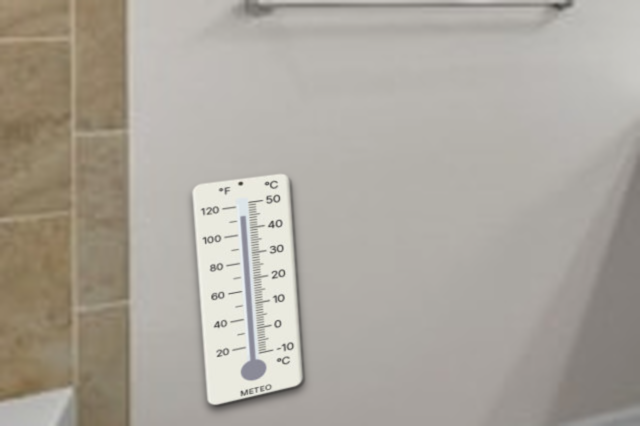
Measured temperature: 45 °C
